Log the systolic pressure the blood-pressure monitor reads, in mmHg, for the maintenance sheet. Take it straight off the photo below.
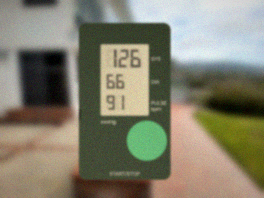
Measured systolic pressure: 126 mmHg
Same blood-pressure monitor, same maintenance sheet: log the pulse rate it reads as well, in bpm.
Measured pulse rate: 91 bpm
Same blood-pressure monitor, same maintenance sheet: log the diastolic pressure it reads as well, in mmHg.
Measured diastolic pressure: 66 mmHg
